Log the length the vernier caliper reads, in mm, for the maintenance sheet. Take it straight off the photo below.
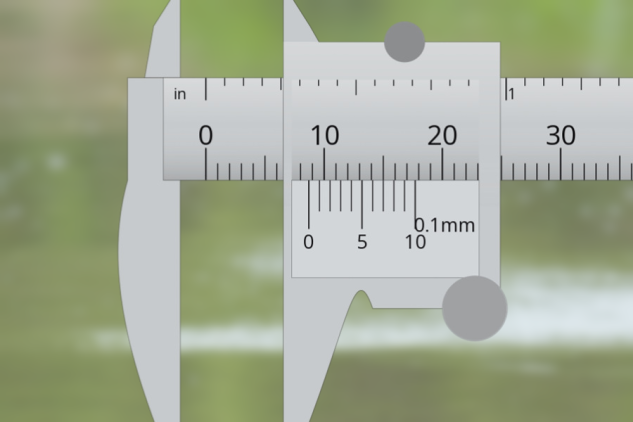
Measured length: 8.7 mm
